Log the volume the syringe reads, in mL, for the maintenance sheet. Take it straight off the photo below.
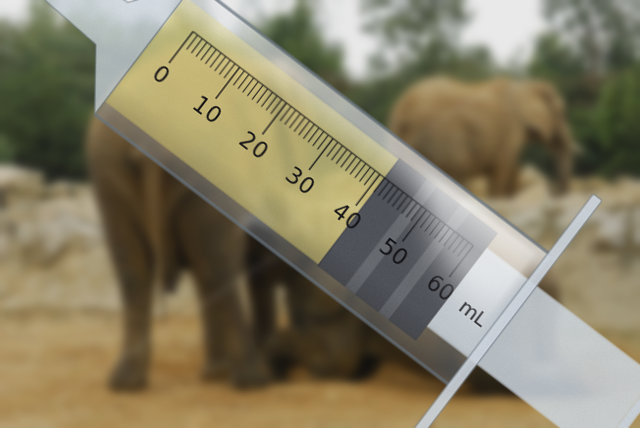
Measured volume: 41 mL
